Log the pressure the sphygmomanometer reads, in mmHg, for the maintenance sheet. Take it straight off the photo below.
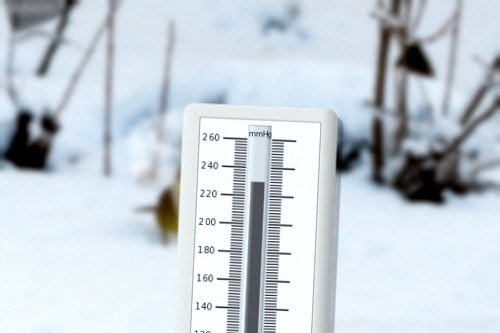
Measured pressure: 230 mmHg
